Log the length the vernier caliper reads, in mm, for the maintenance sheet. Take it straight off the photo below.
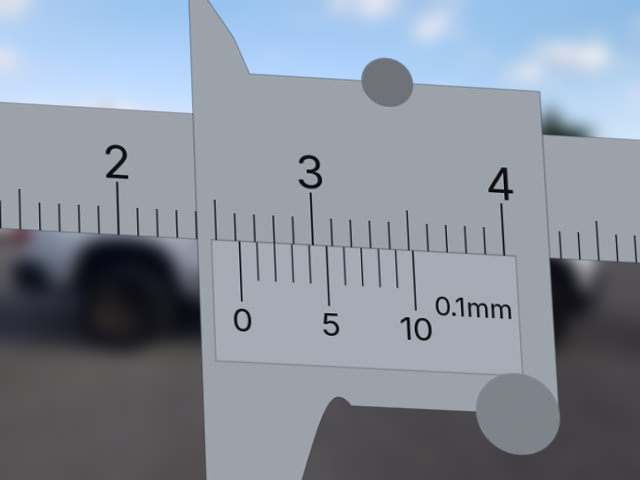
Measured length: 26.2 mm
